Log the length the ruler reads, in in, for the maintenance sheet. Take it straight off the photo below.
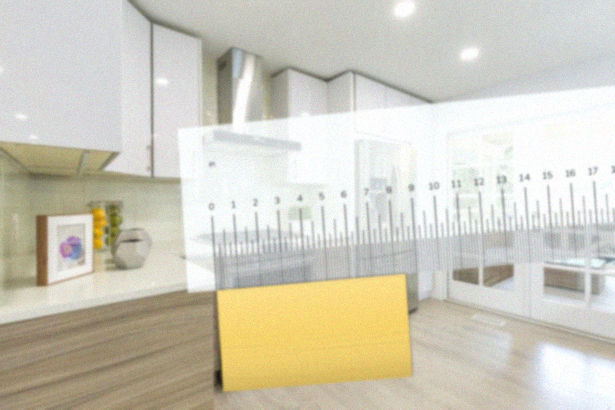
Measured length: 8.5 in
